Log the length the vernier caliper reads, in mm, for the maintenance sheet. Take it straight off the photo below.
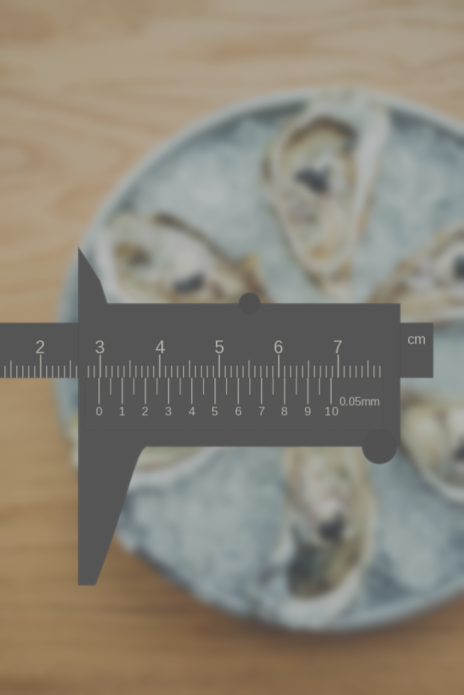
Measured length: 29.8 mm
